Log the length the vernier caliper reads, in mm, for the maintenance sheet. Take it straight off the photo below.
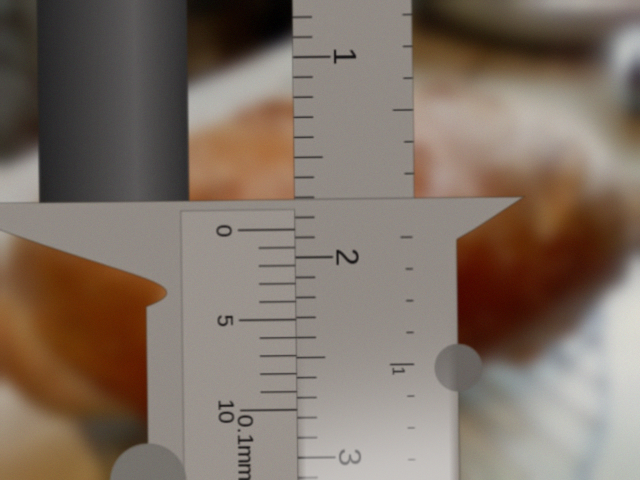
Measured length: 18.6 mm
